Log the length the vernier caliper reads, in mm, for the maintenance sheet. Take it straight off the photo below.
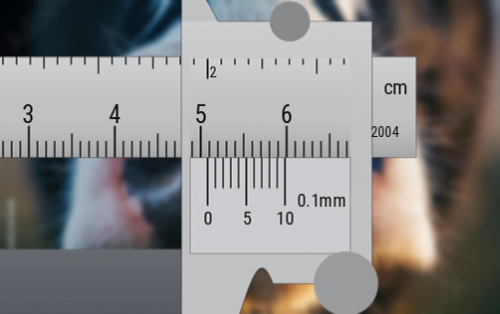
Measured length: 50.8 mm
